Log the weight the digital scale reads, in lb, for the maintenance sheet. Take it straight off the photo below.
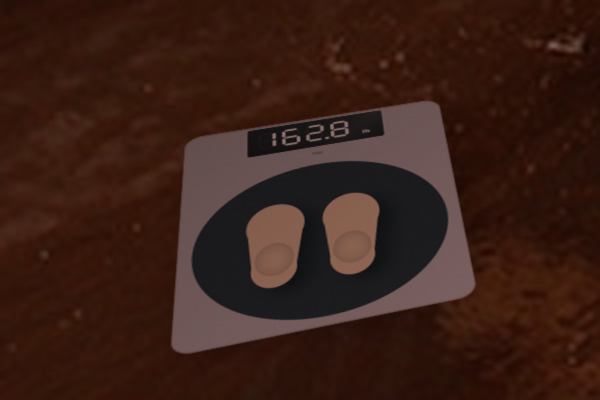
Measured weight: 162.8 lb
